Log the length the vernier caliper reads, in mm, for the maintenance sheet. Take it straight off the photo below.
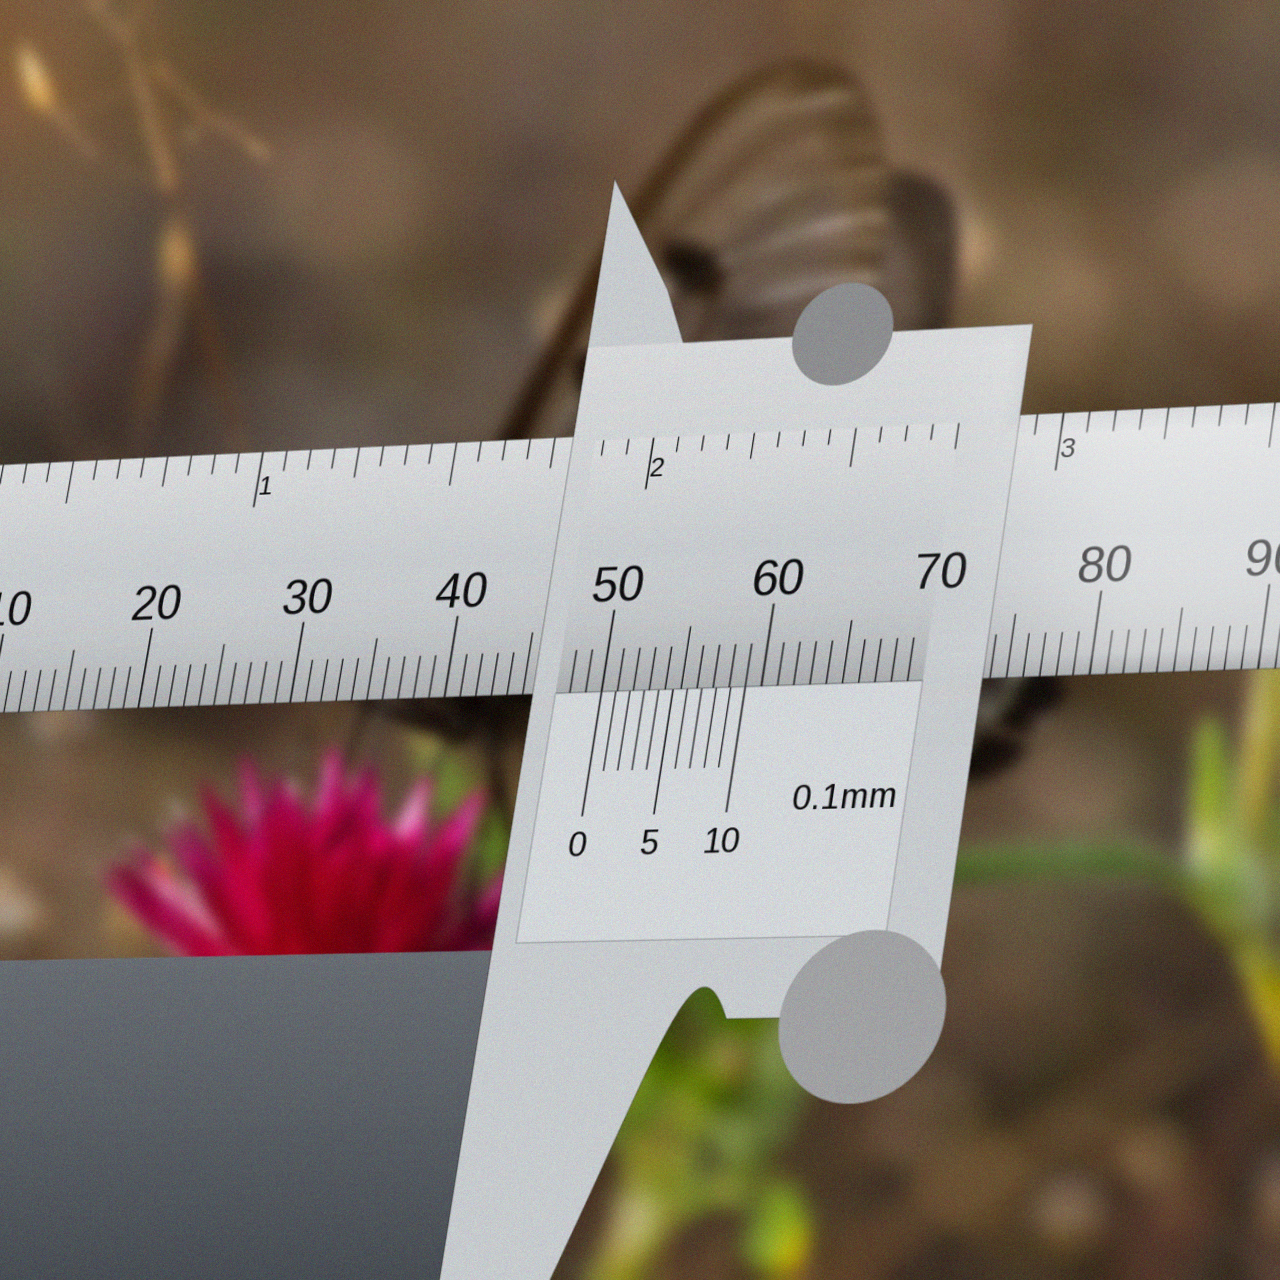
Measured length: 50.0 mm
